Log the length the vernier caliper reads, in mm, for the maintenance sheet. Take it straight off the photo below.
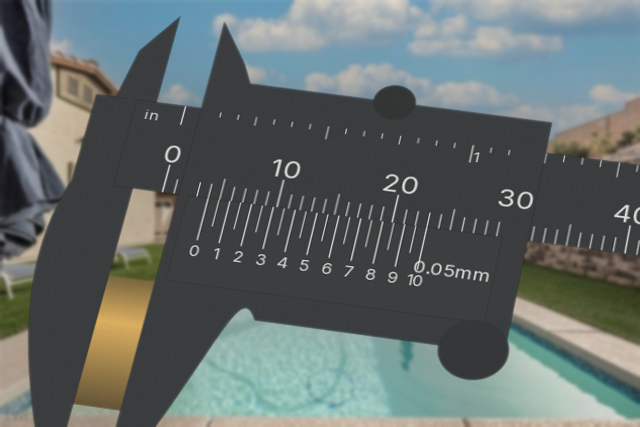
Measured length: 4.0 mm
